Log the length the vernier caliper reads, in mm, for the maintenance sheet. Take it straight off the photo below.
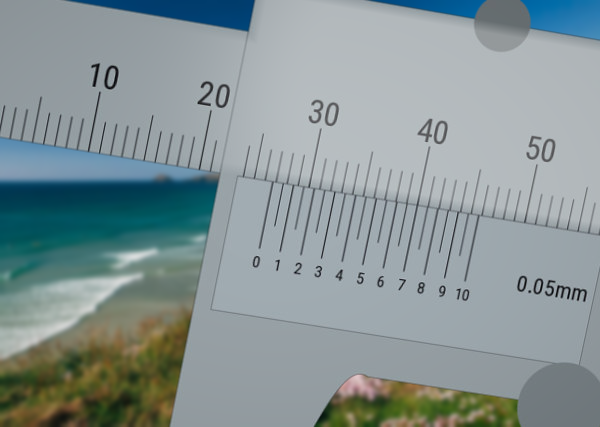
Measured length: 26.7 mm
